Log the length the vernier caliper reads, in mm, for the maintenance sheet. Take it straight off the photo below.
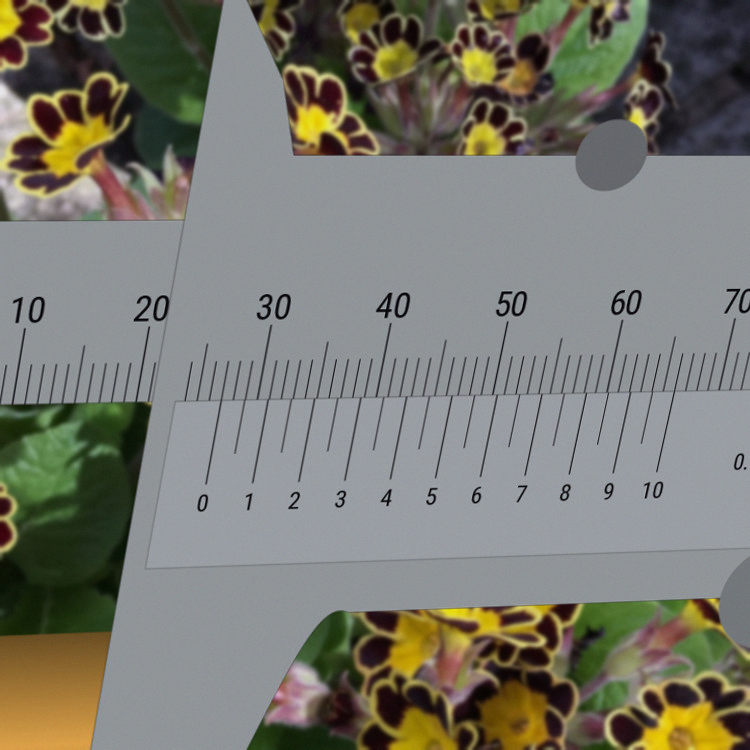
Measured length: 27.0 mm
